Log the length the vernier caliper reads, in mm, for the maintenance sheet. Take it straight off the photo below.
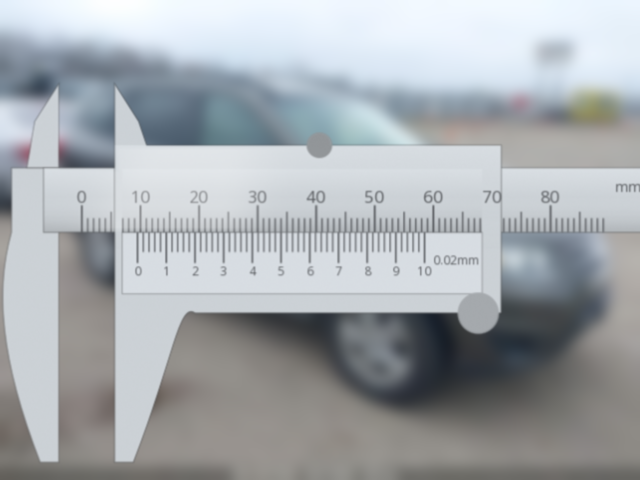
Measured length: 9.5 mm
